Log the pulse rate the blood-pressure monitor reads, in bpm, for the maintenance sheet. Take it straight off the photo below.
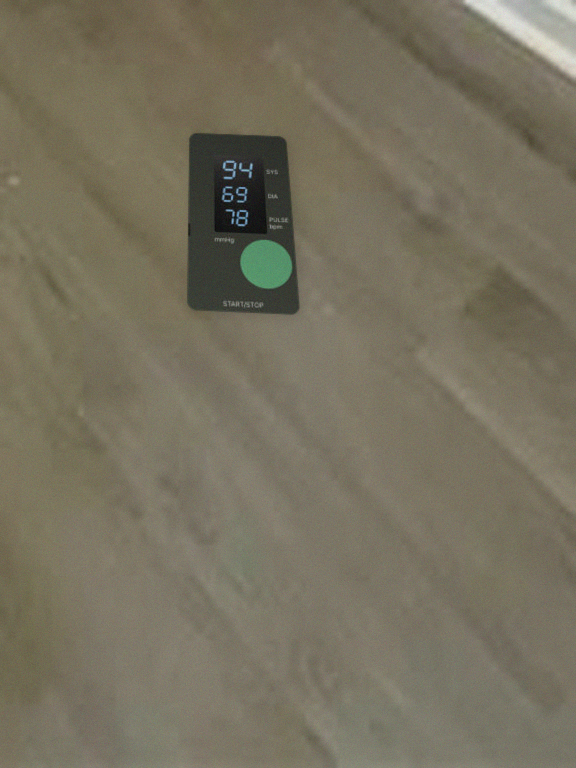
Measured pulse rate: 78 bpm
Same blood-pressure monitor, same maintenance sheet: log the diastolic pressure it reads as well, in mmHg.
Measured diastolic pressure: 69 mmHg
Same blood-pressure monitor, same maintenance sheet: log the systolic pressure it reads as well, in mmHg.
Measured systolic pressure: 94 mmHg
